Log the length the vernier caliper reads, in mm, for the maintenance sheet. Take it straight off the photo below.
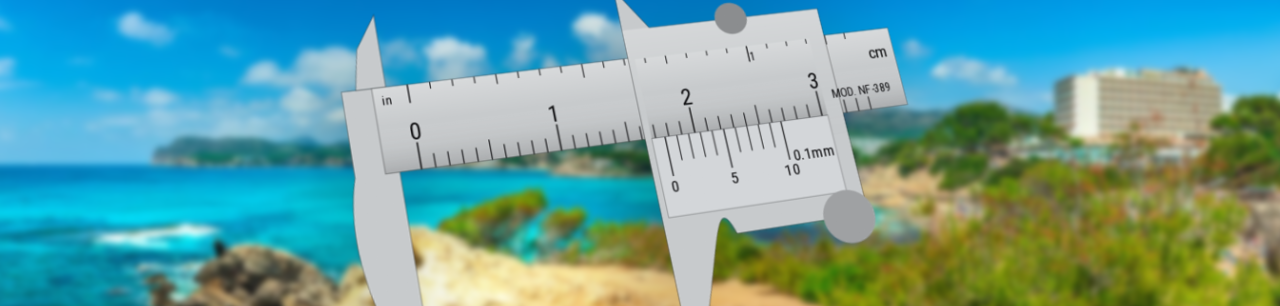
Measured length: 17.7 mm
